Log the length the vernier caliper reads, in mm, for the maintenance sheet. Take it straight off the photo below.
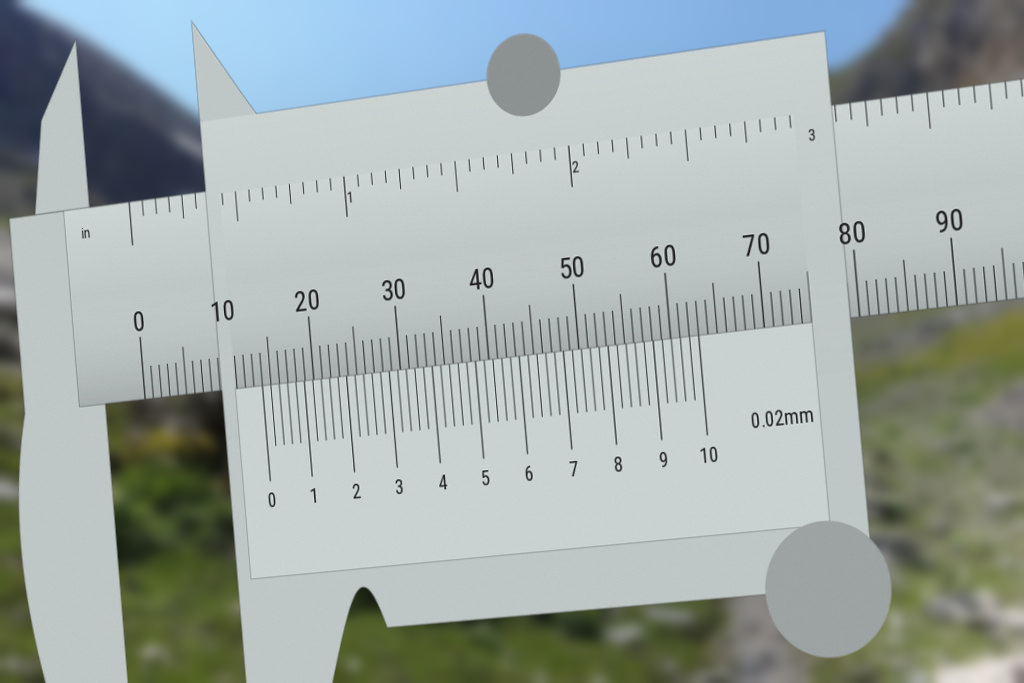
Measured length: 14.0 mm
